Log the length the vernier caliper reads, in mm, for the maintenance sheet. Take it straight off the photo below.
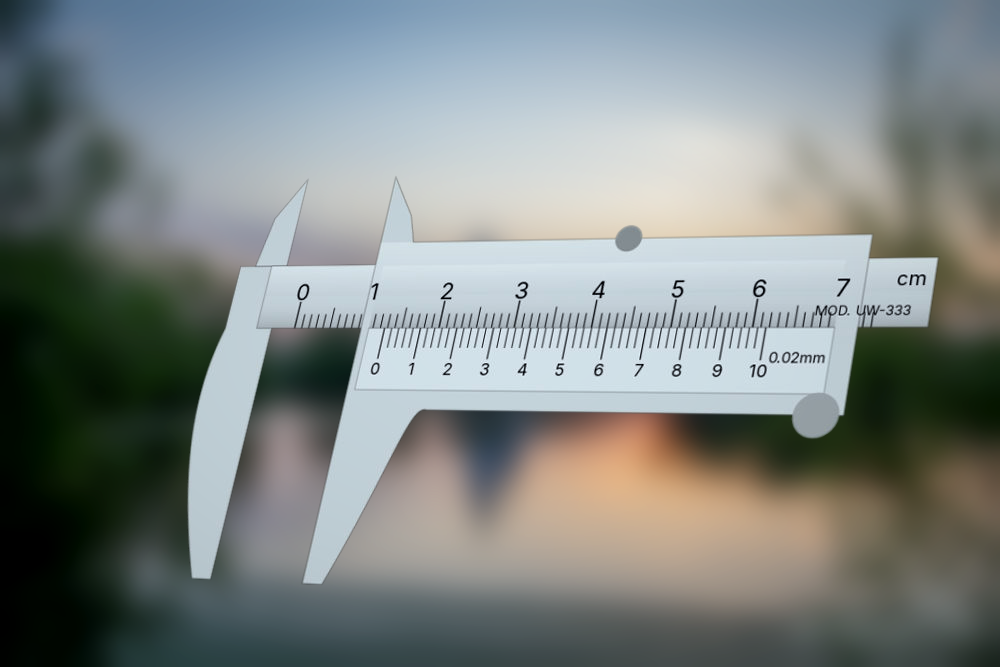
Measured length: 12.6 mm
